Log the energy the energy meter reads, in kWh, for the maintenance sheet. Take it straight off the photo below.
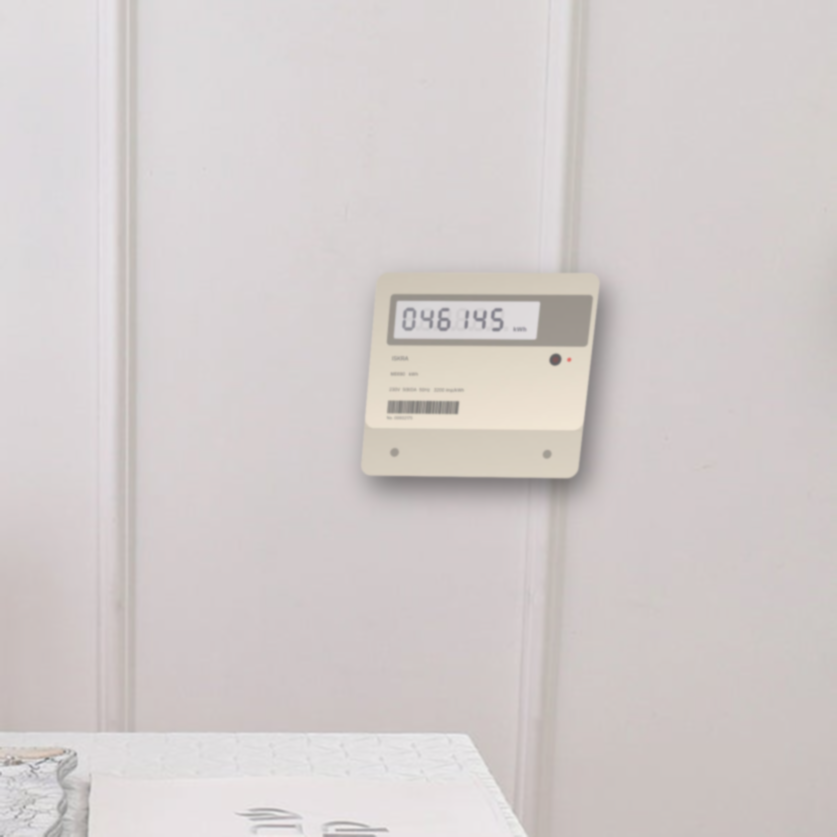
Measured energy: 46145 kWh
